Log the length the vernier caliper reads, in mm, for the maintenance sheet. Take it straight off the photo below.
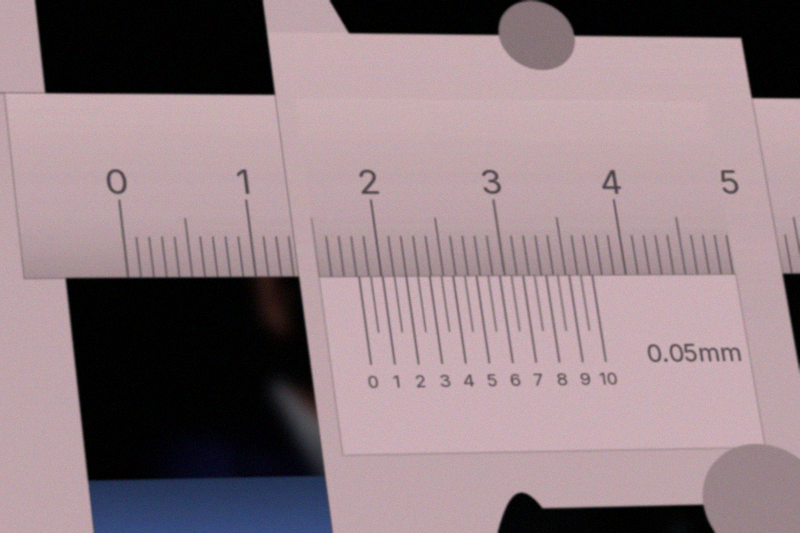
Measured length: 18.2 mm
